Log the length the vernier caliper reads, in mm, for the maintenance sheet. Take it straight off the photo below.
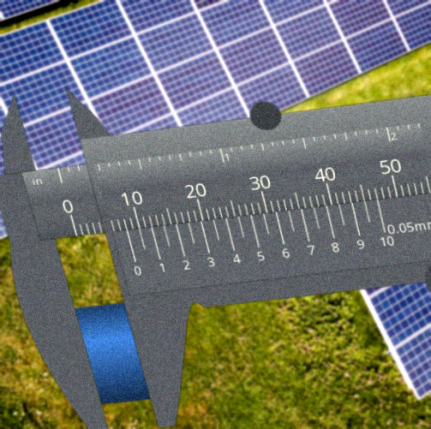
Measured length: 8.0 mm
